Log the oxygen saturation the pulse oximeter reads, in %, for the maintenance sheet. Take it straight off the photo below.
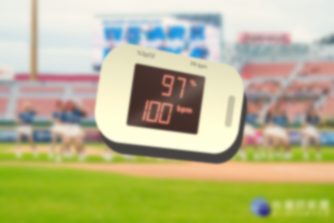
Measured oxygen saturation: 97 %
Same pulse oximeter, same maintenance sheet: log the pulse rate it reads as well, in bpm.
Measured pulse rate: 100 bpm
